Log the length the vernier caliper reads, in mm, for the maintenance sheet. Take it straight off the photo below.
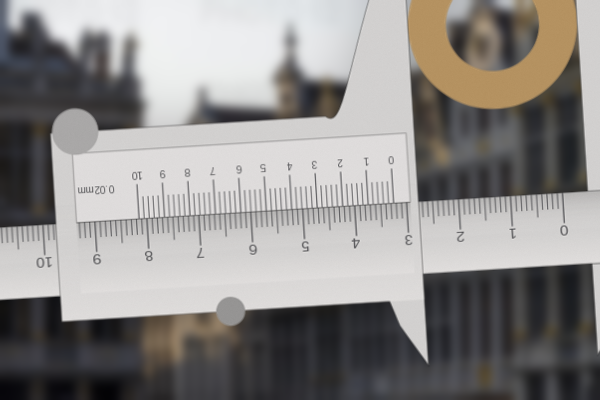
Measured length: 32.5 mm
